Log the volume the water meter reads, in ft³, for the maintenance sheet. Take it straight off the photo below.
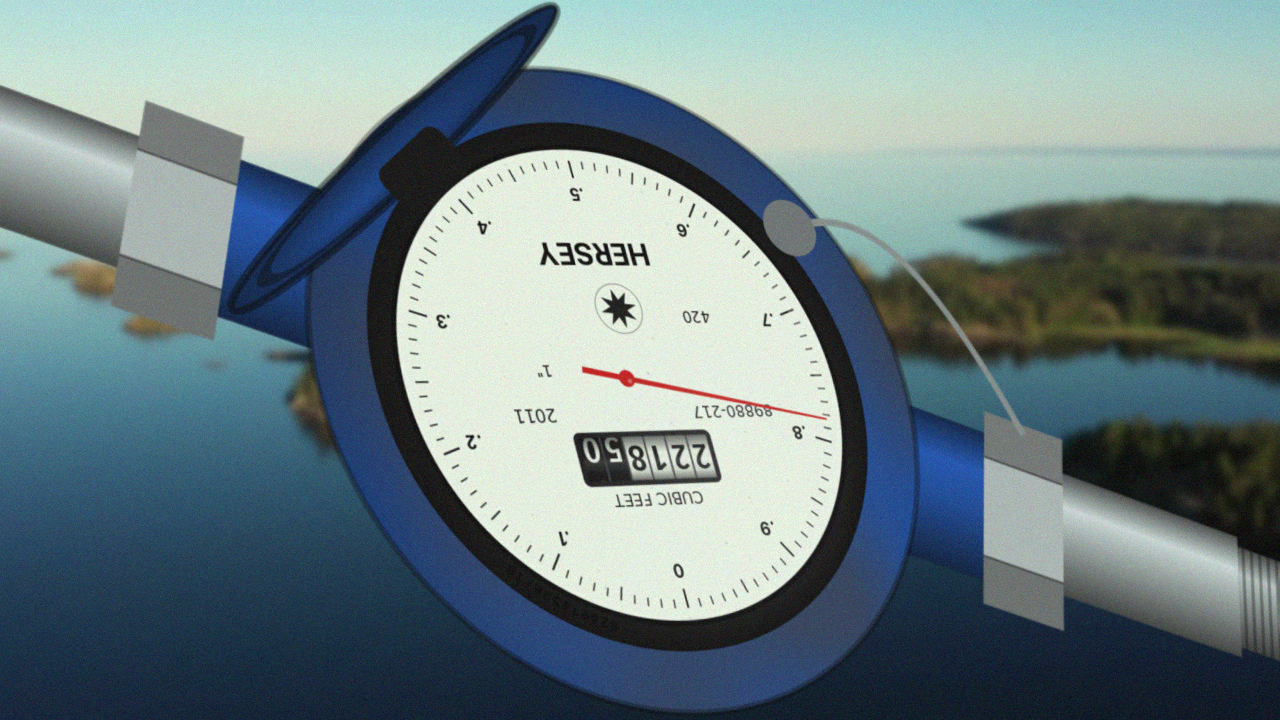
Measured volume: 221849.78 ft³
